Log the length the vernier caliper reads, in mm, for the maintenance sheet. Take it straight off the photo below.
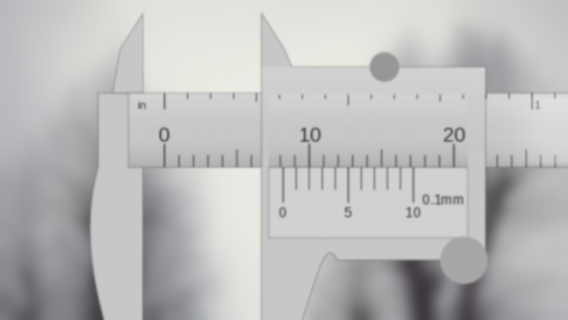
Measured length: 8.2 mm
